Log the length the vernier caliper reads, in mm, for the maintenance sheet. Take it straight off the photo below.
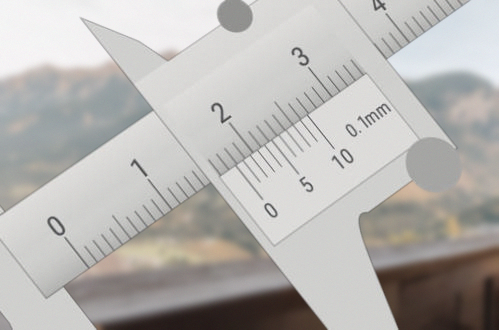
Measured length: 17.8 mm
